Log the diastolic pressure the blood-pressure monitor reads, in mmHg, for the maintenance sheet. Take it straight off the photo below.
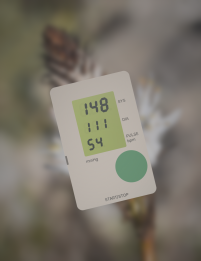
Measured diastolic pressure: 111 mmHg
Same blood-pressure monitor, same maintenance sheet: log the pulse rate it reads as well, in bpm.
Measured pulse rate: 54 bpm
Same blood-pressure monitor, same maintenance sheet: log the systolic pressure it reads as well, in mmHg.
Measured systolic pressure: 148 mmHg
